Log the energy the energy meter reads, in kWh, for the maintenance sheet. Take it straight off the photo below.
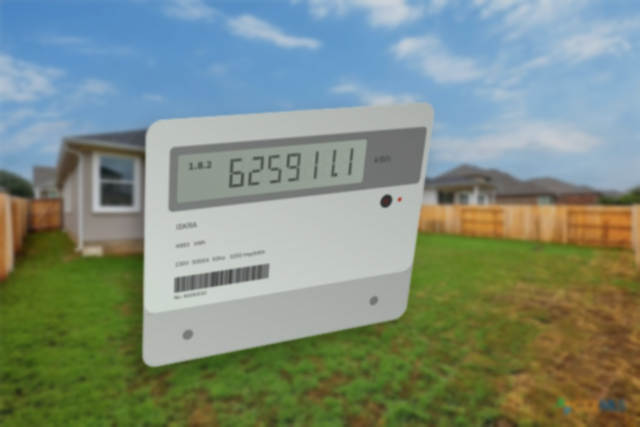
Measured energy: 625911.1 kWh
